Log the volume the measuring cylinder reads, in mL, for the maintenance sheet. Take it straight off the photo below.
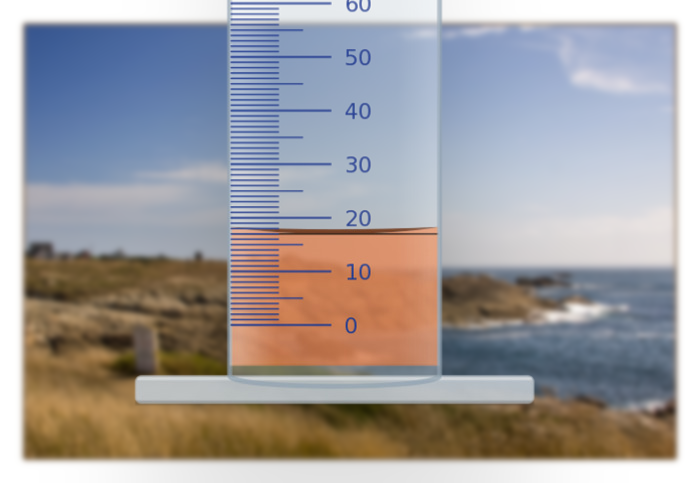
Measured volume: 17 mL
